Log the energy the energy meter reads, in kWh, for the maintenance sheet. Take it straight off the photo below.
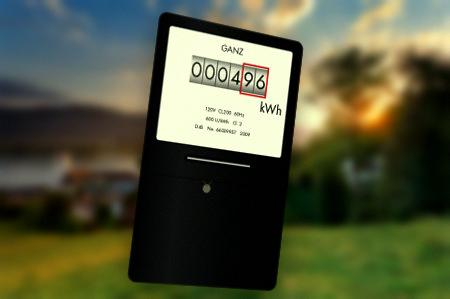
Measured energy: 4.96 kWh
